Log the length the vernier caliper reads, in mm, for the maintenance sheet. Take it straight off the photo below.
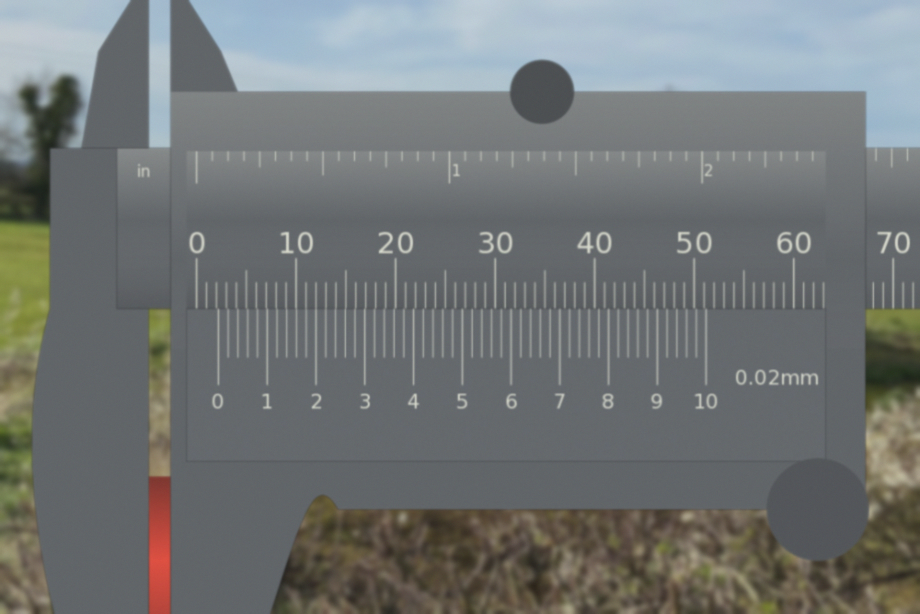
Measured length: 2.2 mm
